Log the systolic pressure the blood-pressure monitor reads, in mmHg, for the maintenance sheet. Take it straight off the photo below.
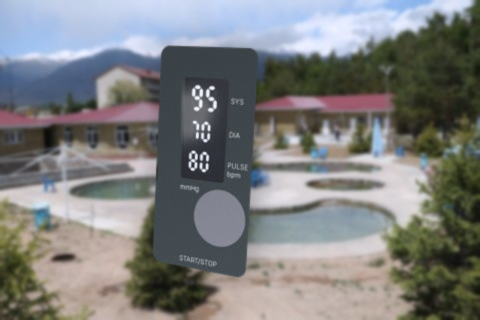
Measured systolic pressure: 95 mmHg
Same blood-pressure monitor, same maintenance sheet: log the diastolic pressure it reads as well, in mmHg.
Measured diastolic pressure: 70 mmHg
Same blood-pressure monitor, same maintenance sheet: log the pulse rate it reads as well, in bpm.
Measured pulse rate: 80 bpm
